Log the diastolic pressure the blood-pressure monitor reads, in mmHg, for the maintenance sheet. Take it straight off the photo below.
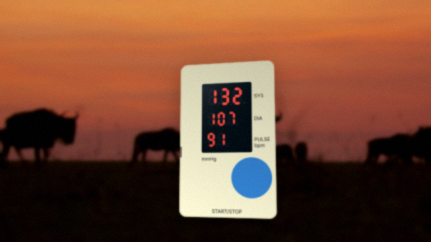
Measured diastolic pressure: 107 mmHg
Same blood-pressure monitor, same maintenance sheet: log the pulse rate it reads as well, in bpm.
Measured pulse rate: 91 bpm
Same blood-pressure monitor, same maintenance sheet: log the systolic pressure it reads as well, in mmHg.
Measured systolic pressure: 132 mmHg
